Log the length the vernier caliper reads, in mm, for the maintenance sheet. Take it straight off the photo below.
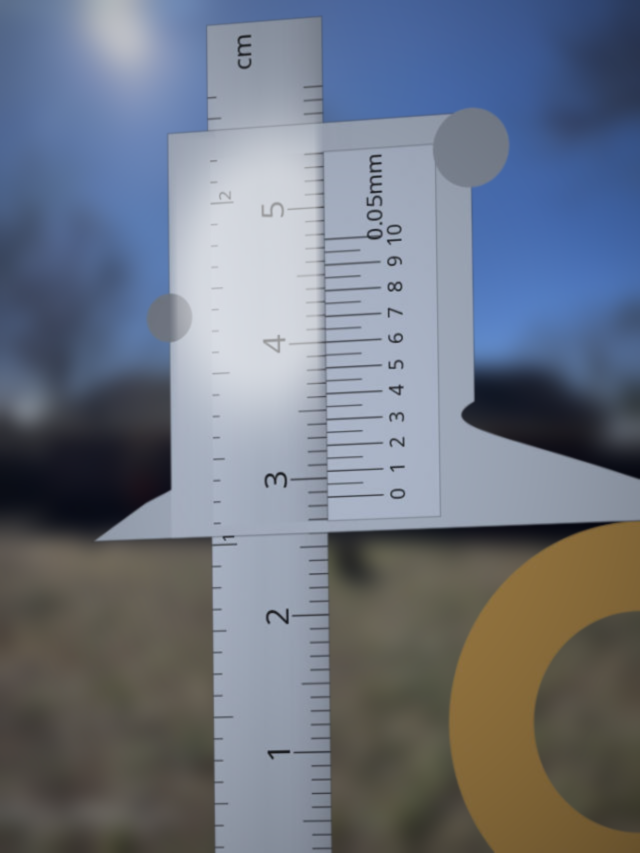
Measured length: 28.6 mm
